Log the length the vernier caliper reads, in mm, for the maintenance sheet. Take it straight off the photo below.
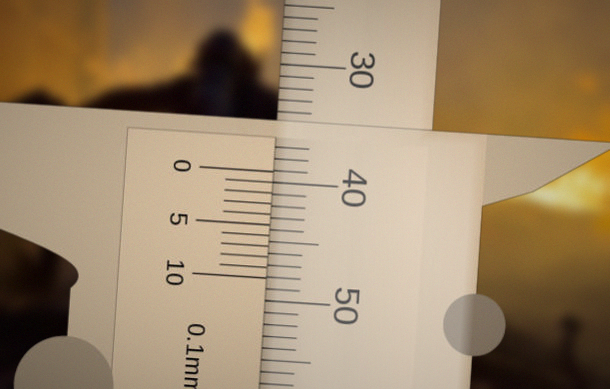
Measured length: 39.1 mm
